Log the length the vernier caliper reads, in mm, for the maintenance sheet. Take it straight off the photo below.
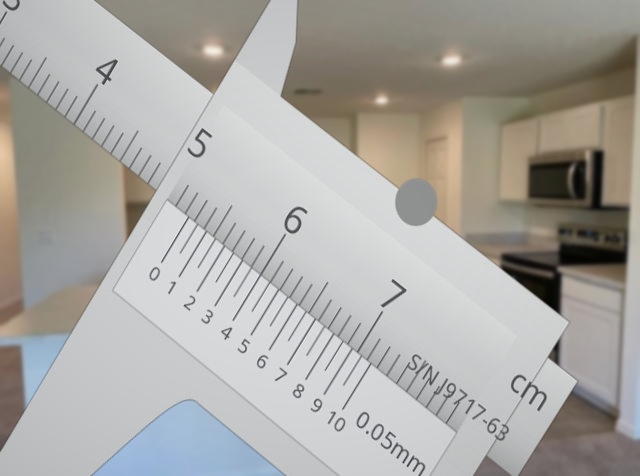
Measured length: 52.4 mm
